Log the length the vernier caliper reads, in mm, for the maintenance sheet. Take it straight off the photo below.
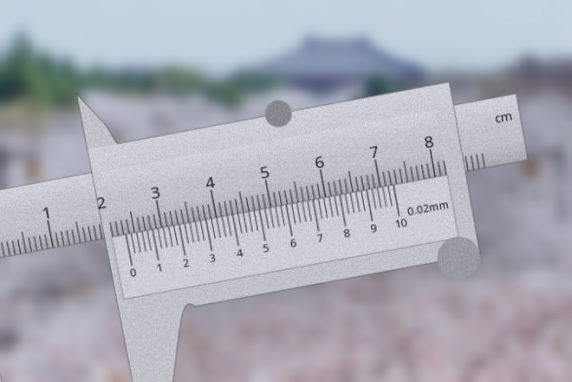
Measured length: 23.4 mm
